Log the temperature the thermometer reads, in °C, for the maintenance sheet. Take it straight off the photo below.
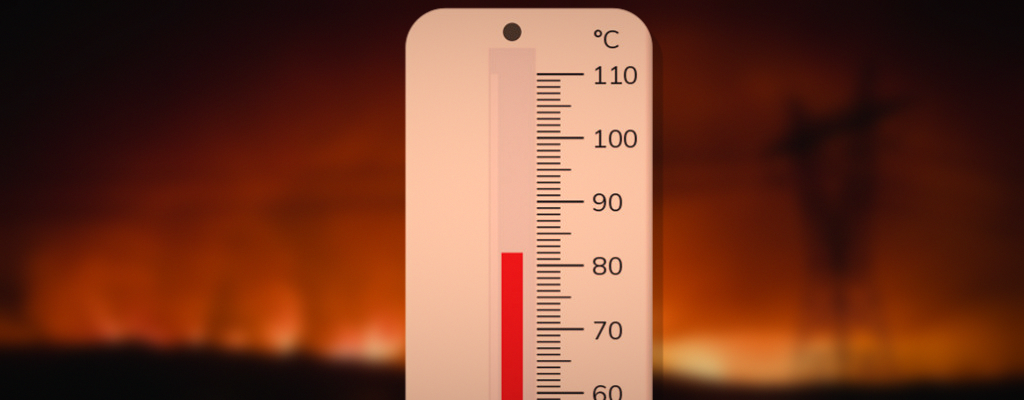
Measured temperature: 82 °C
